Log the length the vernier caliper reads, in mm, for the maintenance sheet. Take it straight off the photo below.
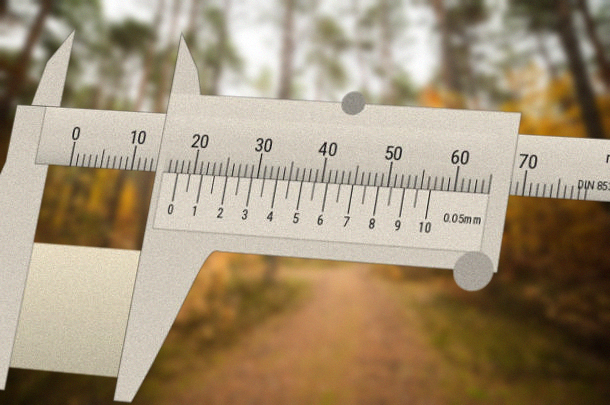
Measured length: 17.4 mm
